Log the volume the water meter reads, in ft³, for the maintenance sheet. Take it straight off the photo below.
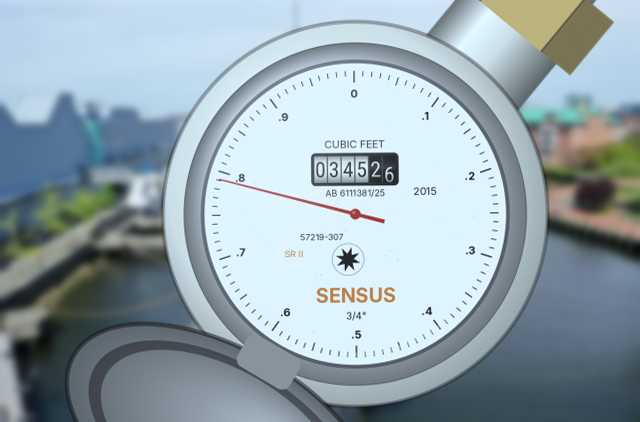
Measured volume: 34525.79 ft³
